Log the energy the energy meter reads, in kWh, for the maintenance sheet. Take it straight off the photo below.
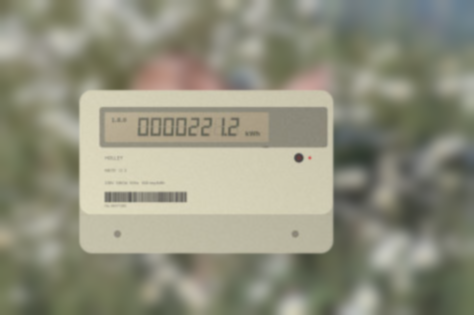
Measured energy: 221.2 kWh
